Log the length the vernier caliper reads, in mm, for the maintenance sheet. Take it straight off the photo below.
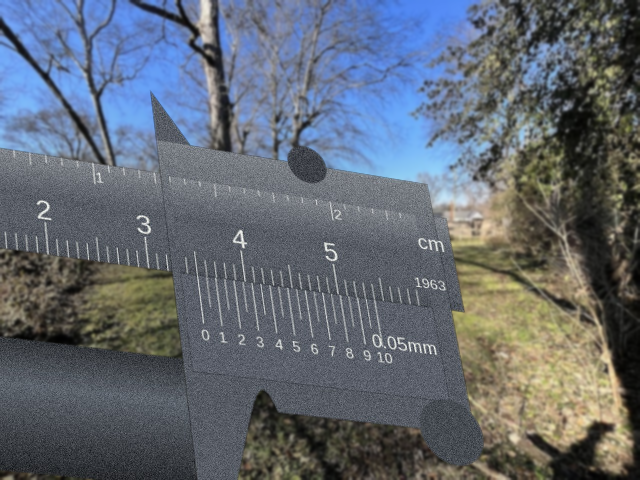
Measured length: 35.0 mm
